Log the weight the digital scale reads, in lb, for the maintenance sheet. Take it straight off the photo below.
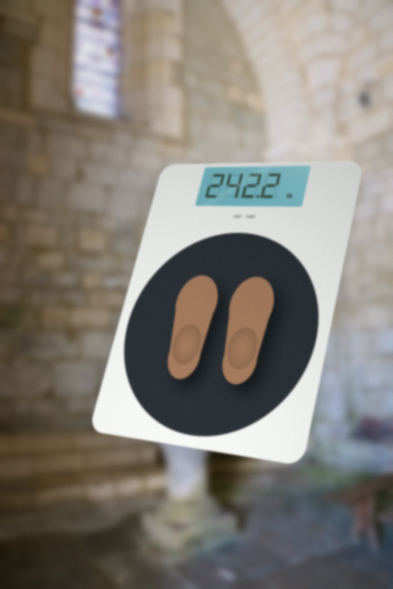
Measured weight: 242.2 lb
